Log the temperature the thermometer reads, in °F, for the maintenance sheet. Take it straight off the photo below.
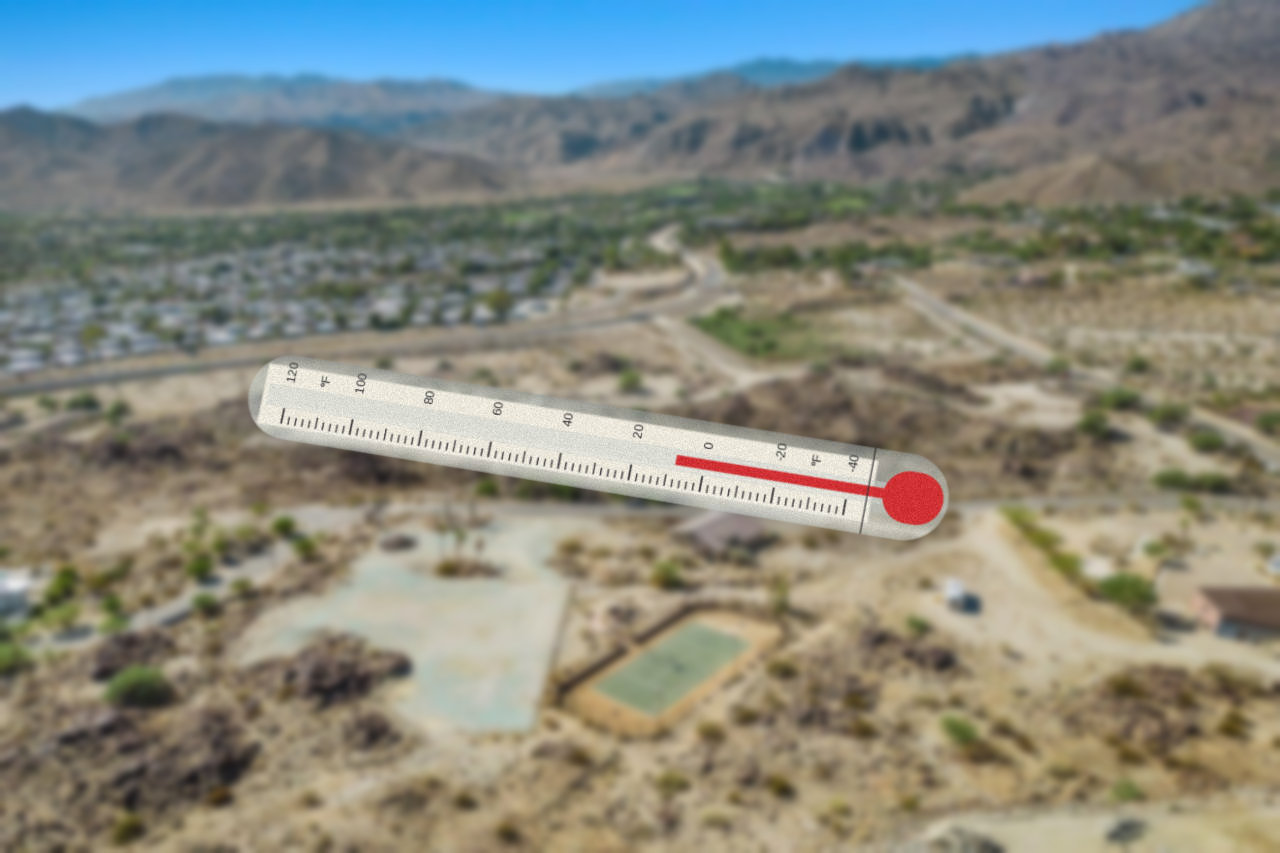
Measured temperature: 8 °F
